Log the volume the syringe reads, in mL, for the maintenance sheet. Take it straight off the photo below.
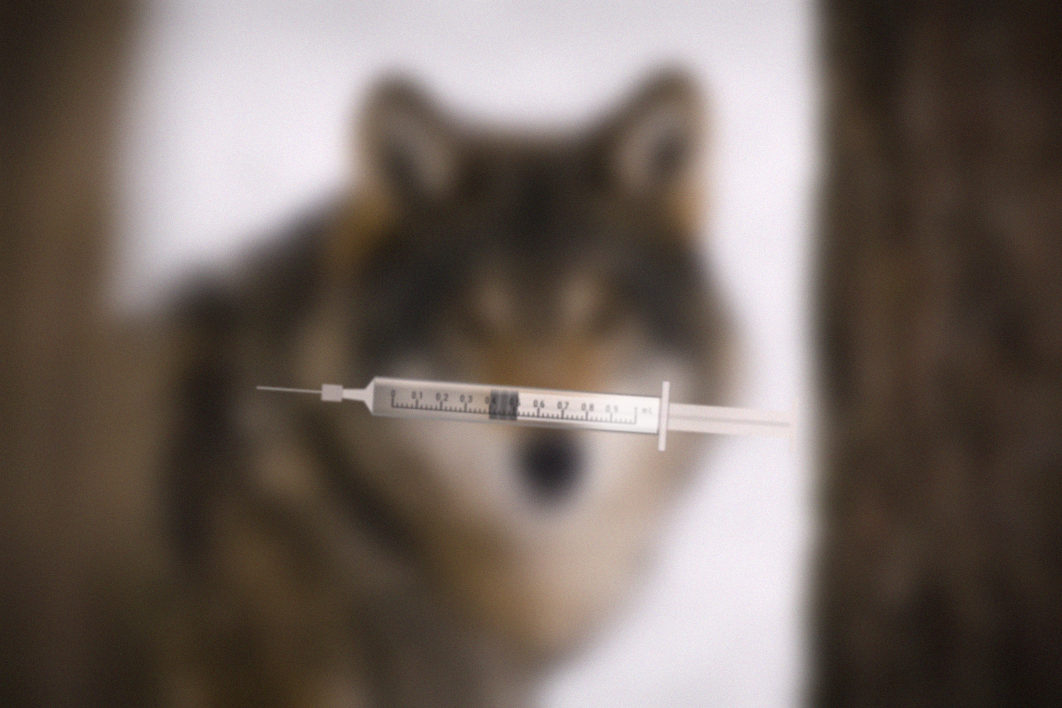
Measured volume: 0.4 mL
